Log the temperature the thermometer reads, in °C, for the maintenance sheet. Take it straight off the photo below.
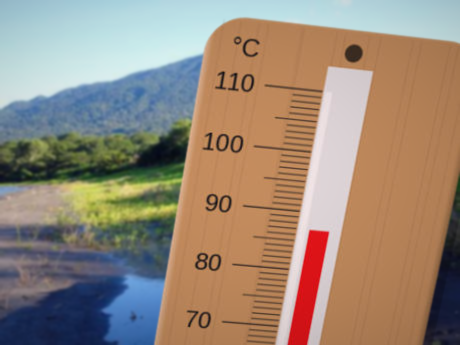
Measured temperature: 87 °C
